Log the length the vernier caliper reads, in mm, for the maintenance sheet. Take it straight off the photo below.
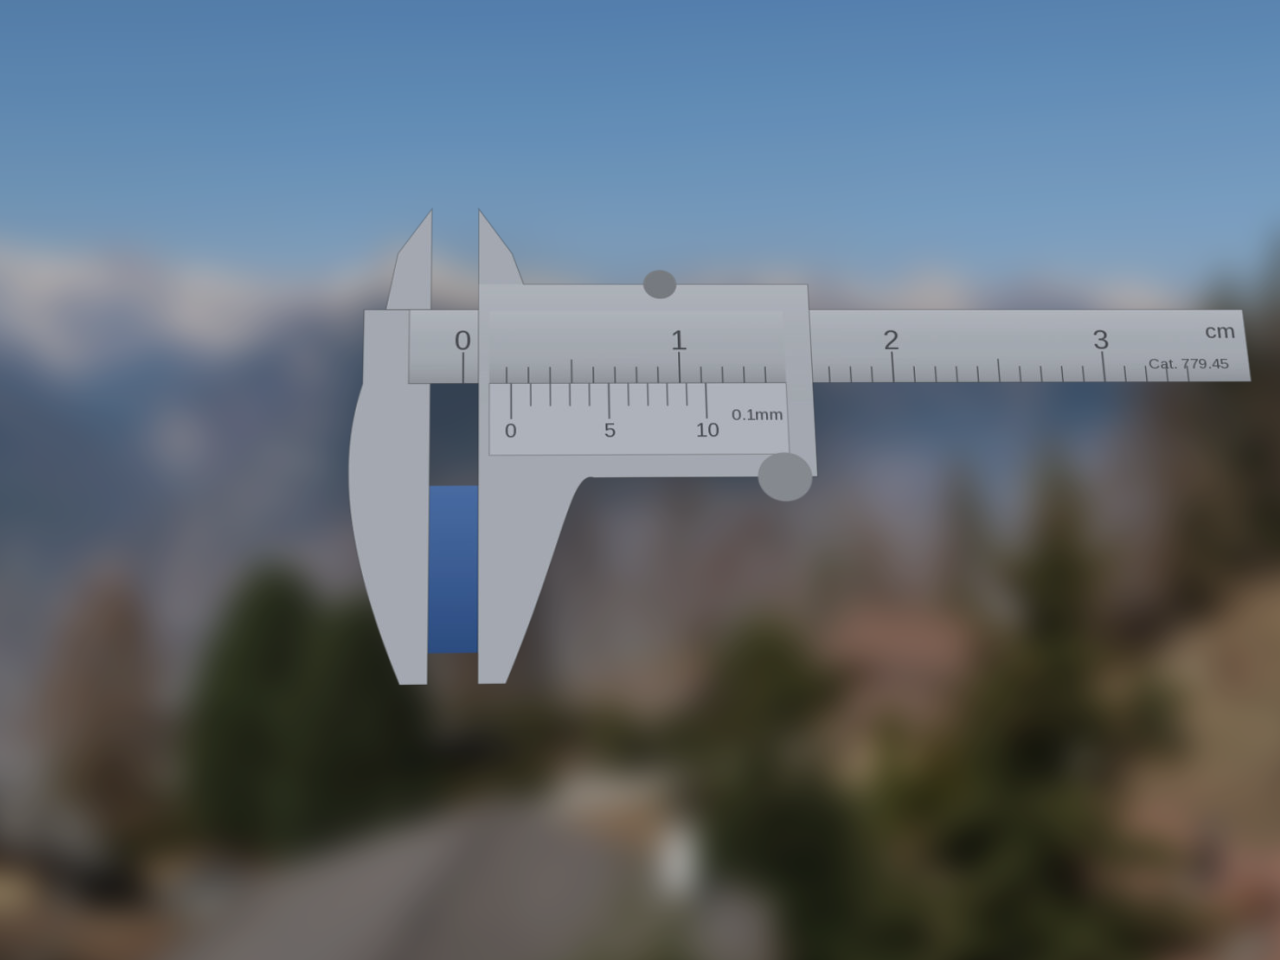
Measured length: 2.2 mm
